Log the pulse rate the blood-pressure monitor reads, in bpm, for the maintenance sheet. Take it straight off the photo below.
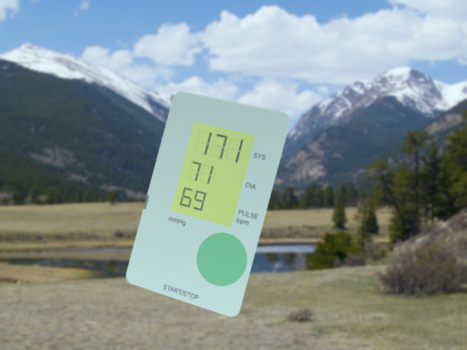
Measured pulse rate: 69 bpm
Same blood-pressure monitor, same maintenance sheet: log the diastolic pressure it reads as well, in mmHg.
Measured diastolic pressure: 71 mmHg
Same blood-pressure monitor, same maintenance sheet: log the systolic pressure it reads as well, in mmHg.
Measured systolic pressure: 171 mmHg
